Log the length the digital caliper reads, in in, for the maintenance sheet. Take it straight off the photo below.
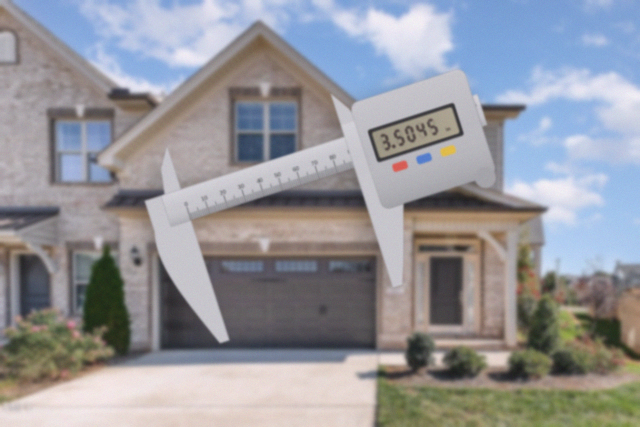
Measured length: 3.5045 in
